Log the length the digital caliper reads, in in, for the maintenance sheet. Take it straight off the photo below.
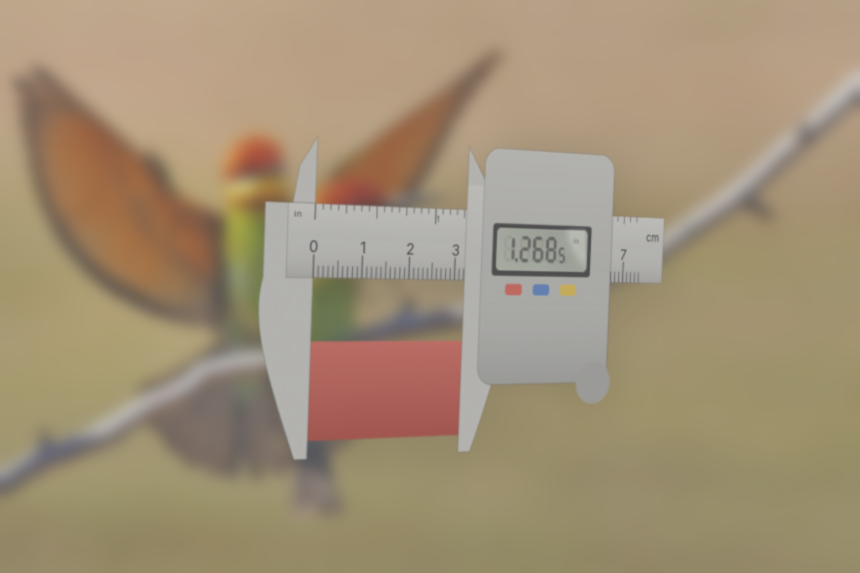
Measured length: 1.2685 in
